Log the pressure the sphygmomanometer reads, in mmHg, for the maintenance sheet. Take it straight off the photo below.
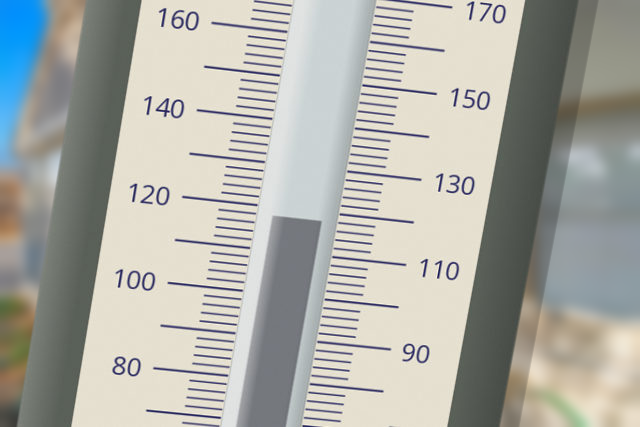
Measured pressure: 118 mmHg
